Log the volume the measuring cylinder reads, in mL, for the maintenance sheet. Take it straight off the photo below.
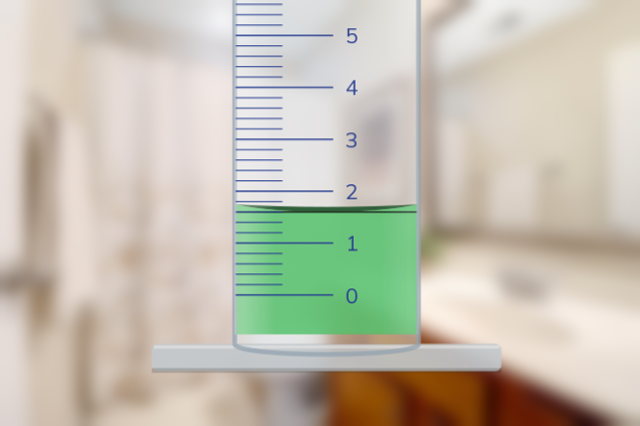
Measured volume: 1.6 mL
